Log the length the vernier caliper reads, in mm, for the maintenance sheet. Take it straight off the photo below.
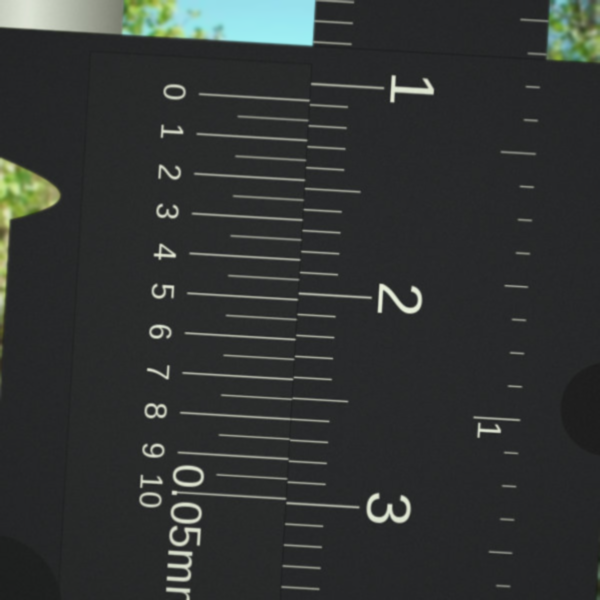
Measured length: 10.8 mm
